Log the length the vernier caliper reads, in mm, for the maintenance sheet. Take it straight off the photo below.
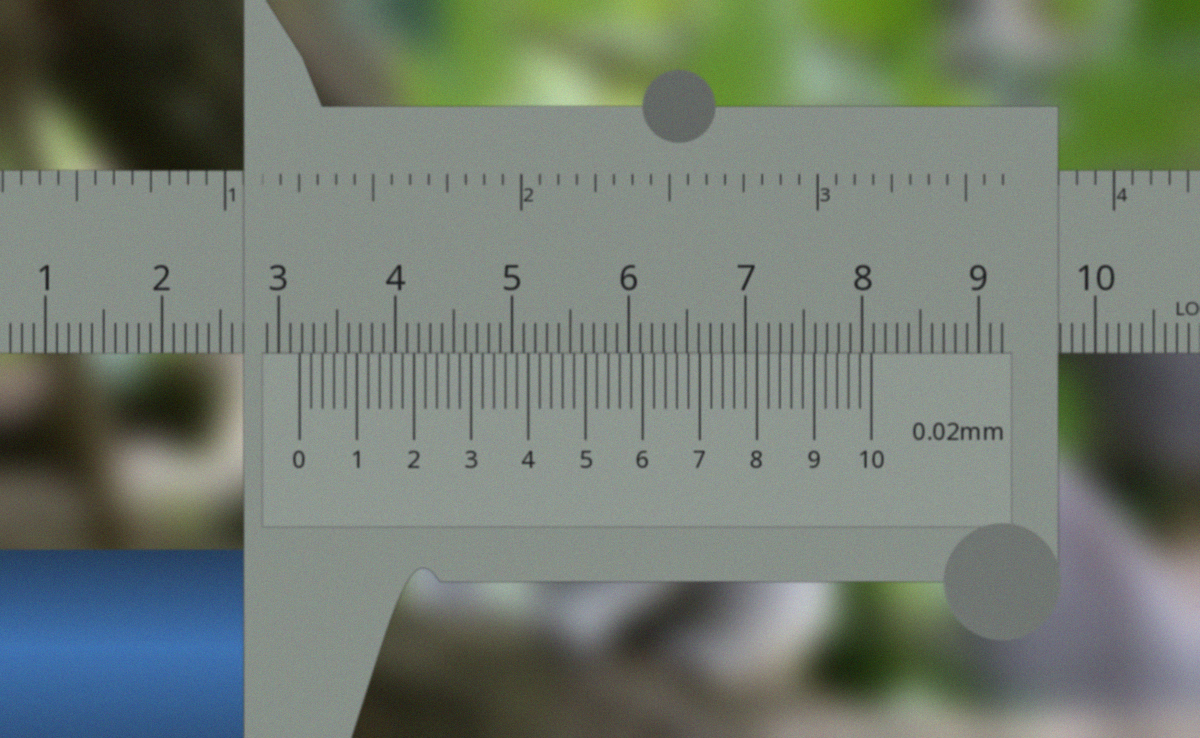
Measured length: 31.8 mm
